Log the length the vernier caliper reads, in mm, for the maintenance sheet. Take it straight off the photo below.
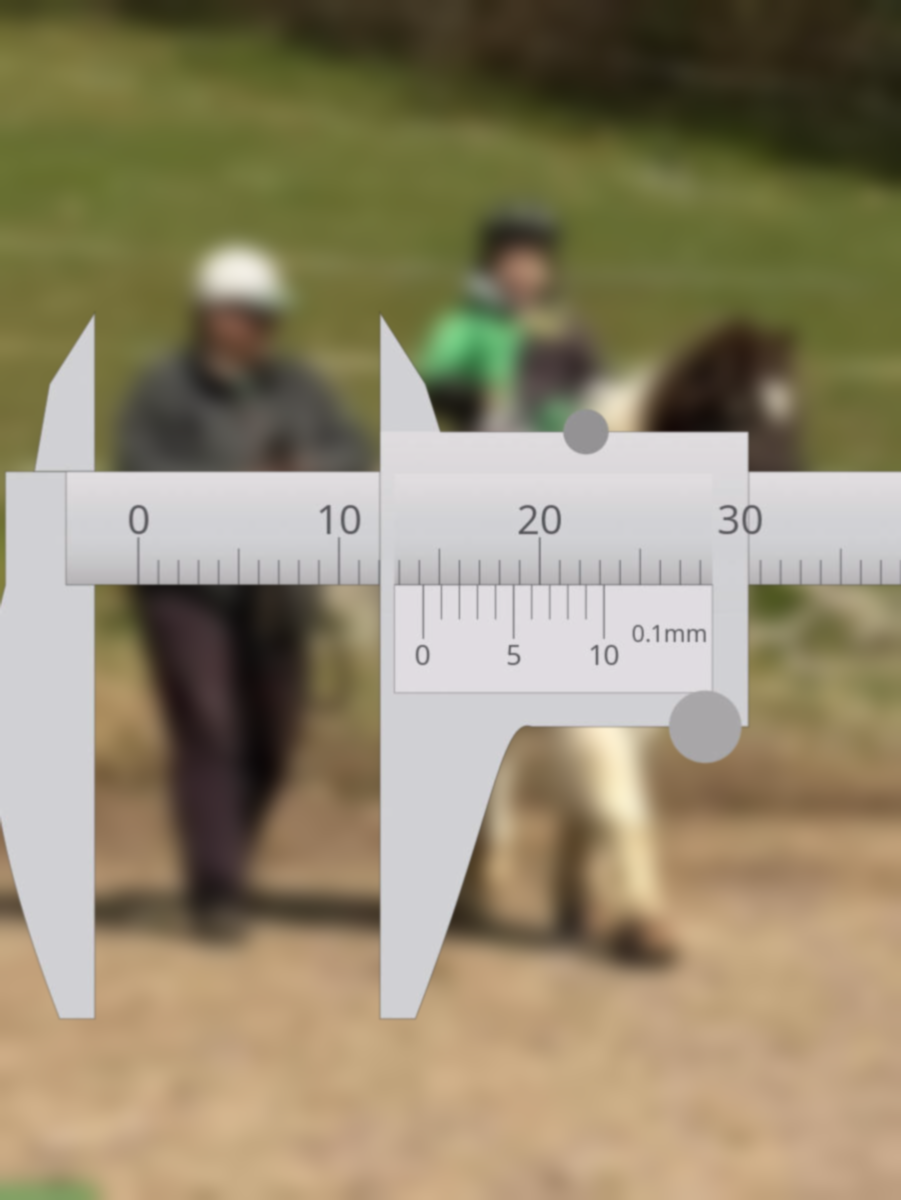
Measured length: 14.2 mm
